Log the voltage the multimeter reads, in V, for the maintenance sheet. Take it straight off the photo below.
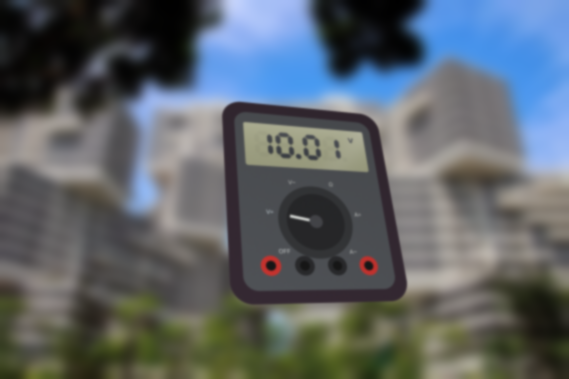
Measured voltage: 10.01 V
